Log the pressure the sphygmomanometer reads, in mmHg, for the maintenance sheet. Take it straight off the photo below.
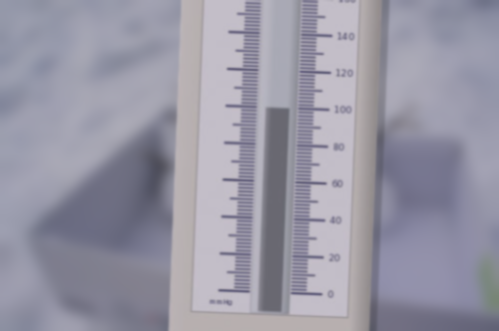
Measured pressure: 100 mmHg
